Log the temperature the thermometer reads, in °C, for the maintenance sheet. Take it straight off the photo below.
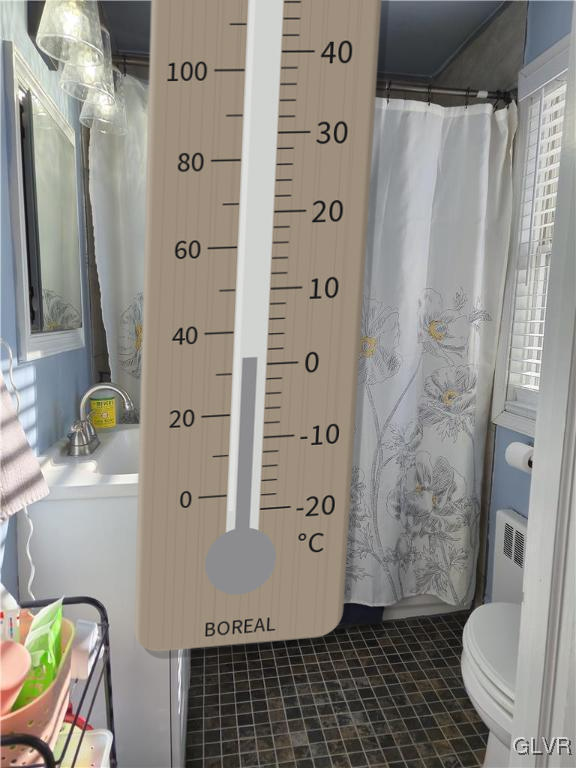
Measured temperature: 1 °C
